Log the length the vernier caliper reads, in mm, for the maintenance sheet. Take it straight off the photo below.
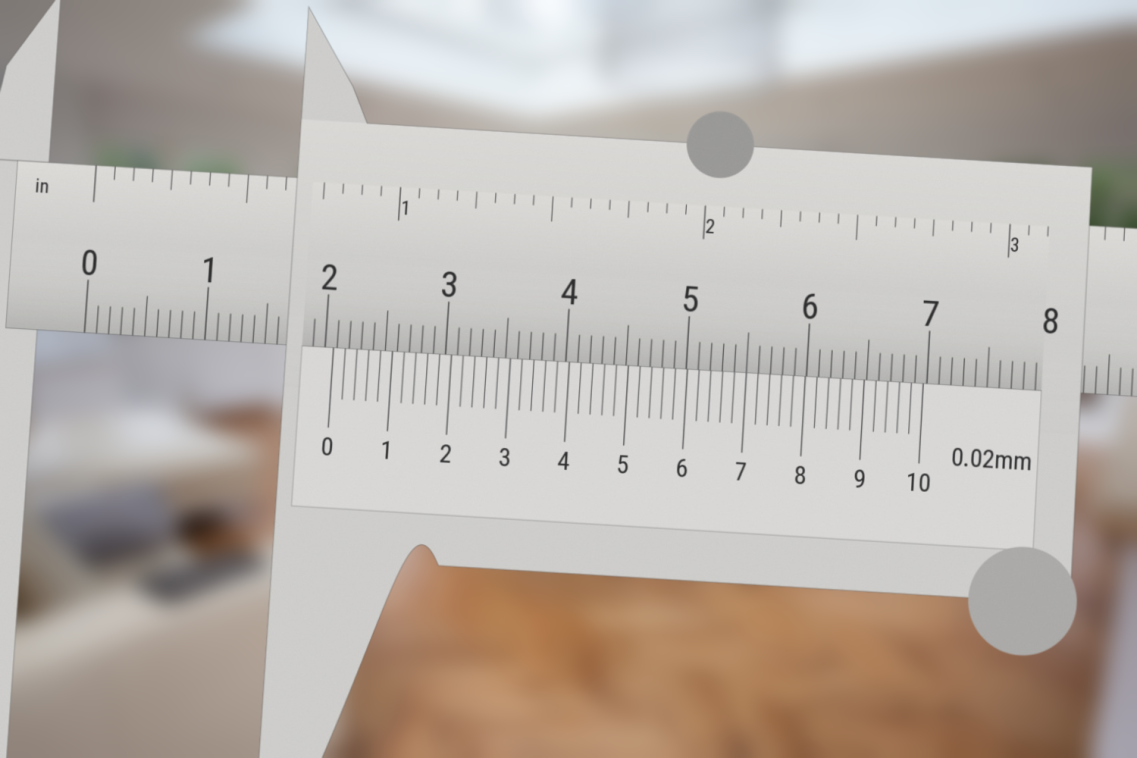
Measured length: 20.7 mm
